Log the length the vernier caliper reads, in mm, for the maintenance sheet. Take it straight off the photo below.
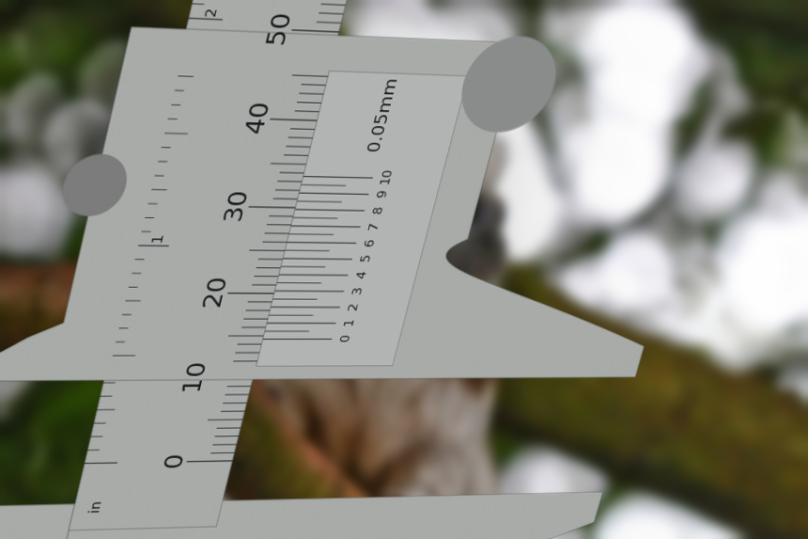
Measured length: 14.6 mm
